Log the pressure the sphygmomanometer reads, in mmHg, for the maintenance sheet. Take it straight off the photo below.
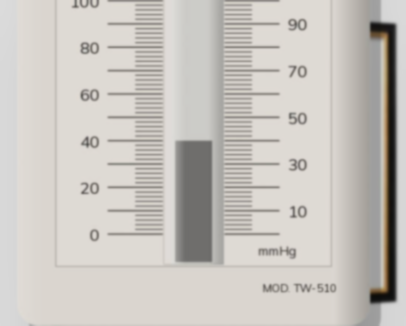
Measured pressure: 40 mmHg
